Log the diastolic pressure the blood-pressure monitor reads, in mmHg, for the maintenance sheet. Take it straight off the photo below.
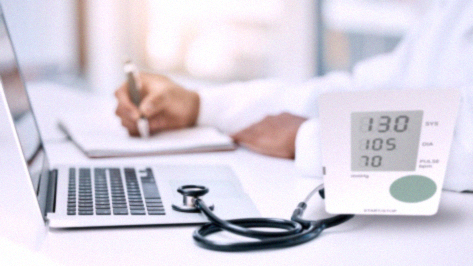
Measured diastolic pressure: 105 mmHg
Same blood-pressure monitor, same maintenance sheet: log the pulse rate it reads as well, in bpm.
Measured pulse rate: 70 bpm
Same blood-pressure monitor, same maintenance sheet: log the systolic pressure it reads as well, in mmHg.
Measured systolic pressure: 130 mmHg
